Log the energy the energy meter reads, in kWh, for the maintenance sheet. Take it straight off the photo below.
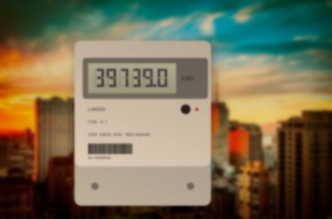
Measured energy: 39739.0 kWh
